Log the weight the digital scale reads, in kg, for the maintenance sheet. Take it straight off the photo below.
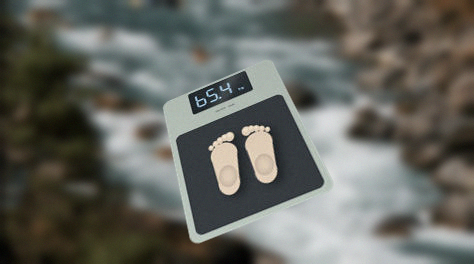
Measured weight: 65.4 kg
